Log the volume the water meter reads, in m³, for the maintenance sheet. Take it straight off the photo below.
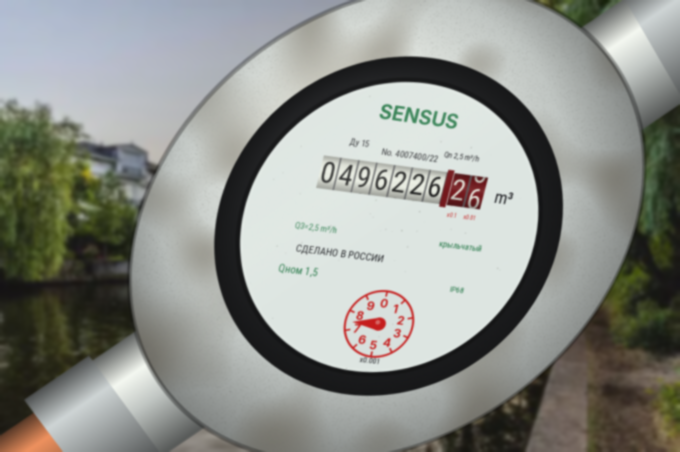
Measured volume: 496226.257 m³
